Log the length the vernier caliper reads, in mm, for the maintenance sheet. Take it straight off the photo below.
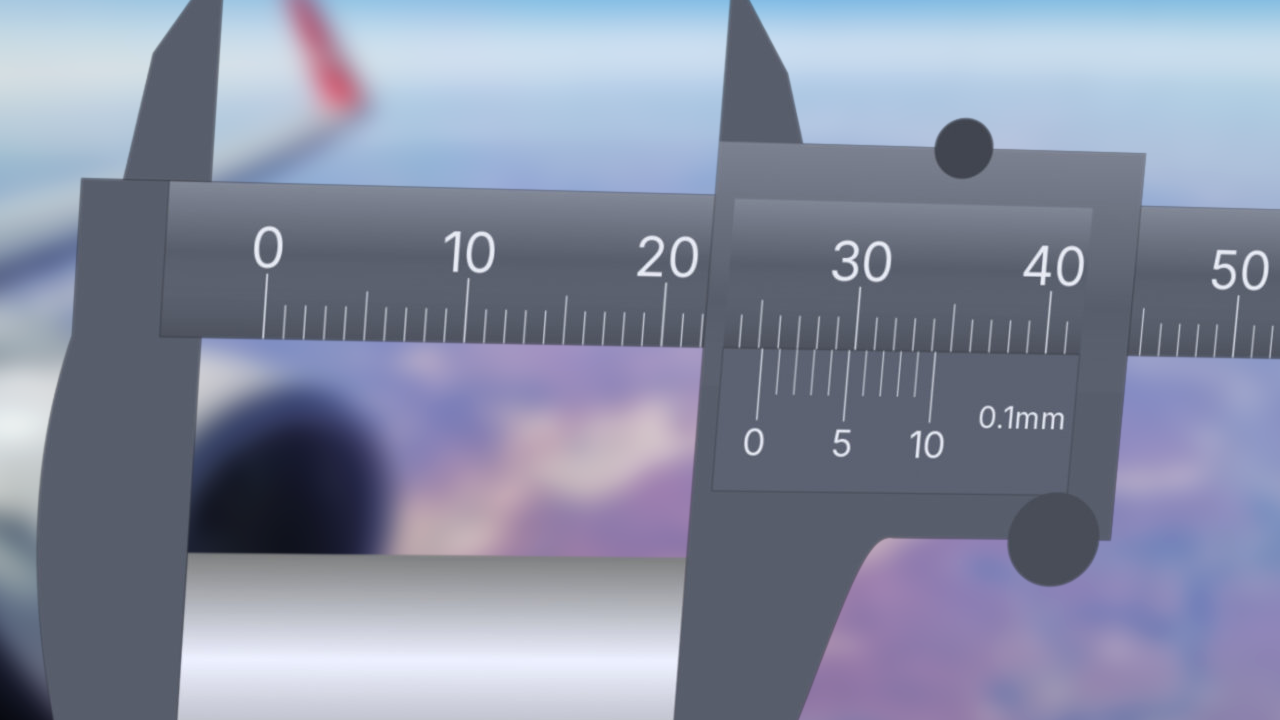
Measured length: 25.2 mm
